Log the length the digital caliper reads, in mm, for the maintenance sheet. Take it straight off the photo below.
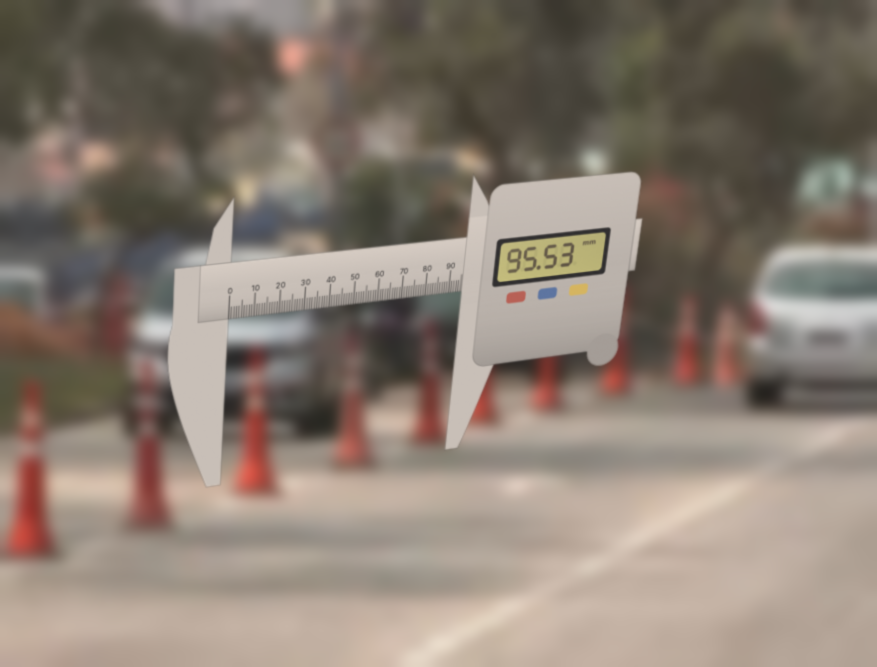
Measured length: 95.53 mm
